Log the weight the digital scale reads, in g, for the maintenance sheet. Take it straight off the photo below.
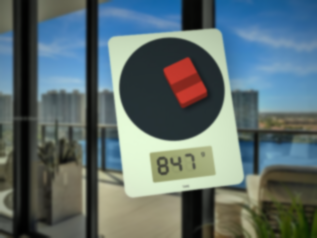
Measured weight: 847 g
